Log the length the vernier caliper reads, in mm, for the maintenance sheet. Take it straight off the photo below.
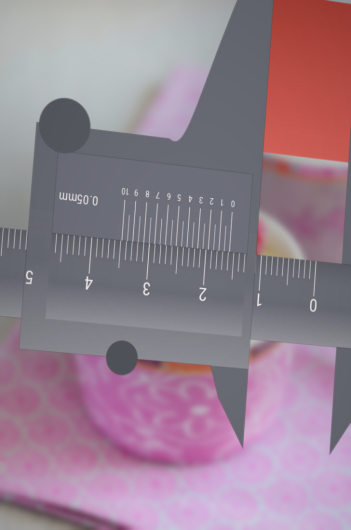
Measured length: 15.8 mm
